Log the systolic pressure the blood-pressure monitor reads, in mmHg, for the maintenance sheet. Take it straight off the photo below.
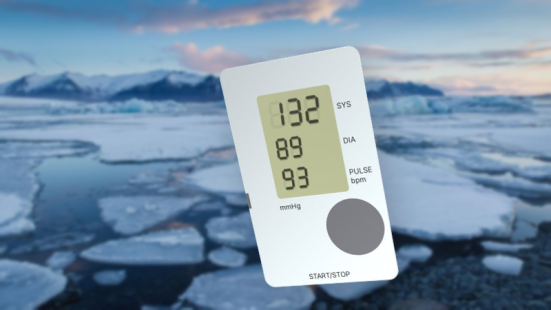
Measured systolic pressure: 132 mmHg
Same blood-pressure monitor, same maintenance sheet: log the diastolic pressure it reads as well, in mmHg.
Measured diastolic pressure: 89 mmHg
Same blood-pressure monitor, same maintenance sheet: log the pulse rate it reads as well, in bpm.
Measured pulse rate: 93 bpm
